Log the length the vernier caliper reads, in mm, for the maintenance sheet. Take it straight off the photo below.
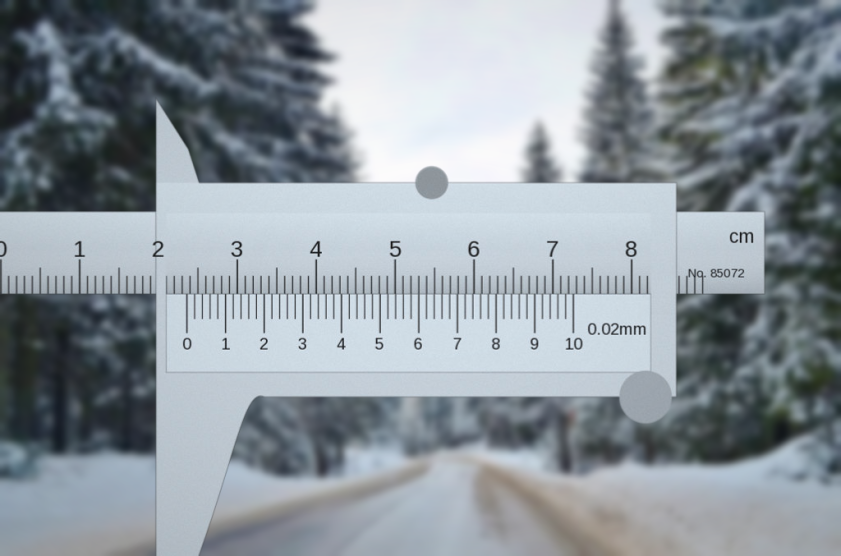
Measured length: 23.6 mm
